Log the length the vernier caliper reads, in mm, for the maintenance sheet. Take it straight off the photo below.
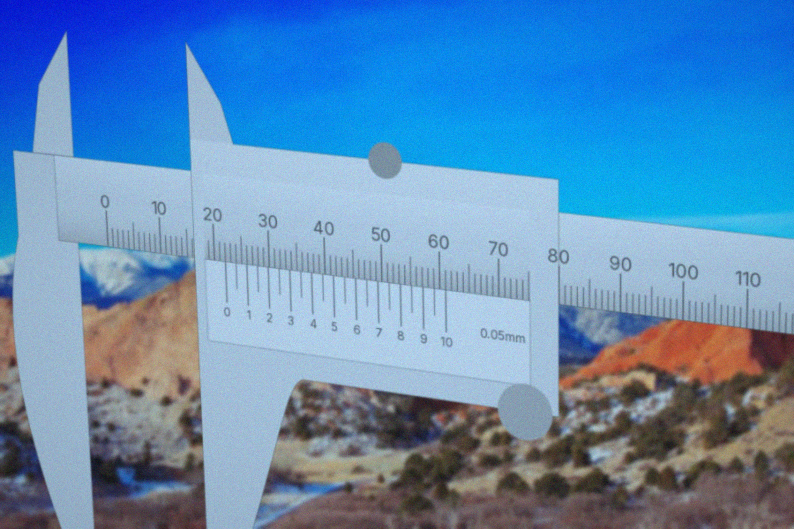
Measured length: 22.0 mm
